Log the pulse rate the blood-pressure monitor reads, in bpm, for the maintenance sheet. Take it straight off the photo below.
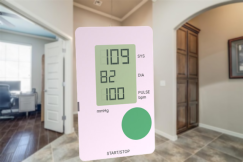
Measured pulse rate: 100 bpm
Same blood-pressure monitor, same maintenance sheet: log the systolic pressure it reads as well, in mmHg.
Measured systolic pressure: 109 mmHg
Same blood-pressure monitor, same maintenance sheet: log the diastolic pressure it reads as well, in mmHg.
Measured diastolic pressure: 82 mmHg
